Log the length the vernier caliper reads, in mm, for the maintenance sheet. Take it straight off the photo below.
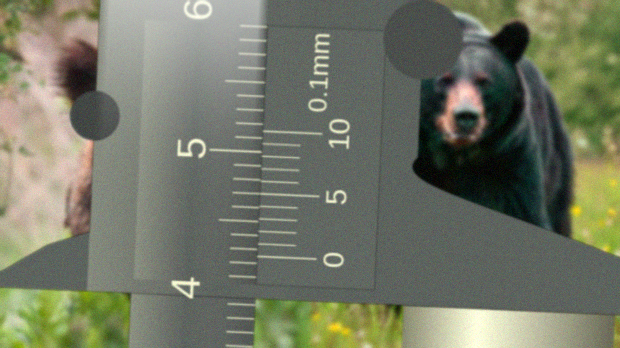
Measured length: 42.5 mm
